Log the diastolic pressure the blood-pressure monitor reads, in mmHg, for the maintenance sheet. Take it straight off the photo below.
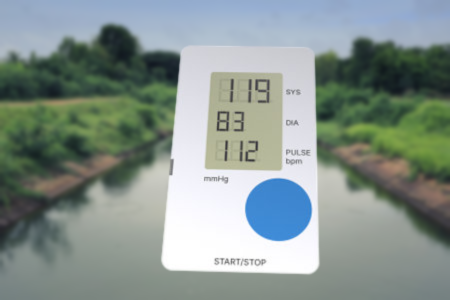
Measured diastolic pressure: 83 mmHg
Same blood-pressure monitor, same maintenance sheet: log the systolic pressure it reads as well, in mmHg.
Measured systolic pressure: 119 mmHg
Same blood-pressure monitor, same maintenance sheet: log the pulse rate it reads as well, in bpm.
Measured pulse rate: 112 bpm
